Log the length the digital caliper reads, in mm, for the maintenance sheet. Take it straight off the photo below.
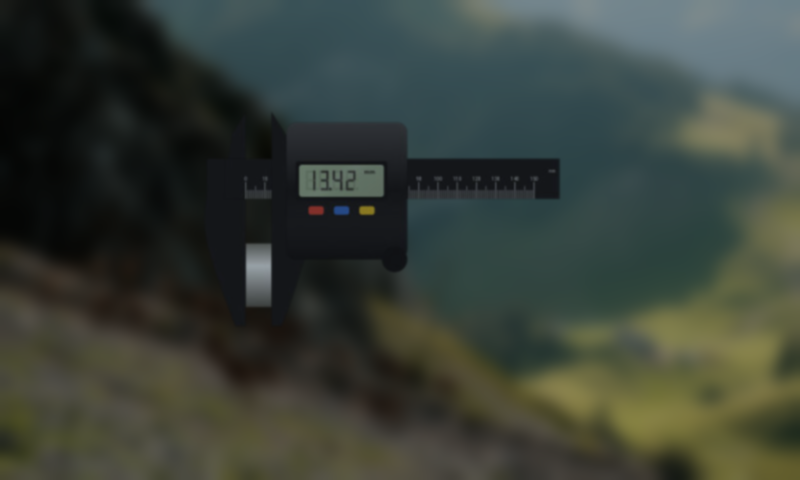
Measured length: 13.42 mm
